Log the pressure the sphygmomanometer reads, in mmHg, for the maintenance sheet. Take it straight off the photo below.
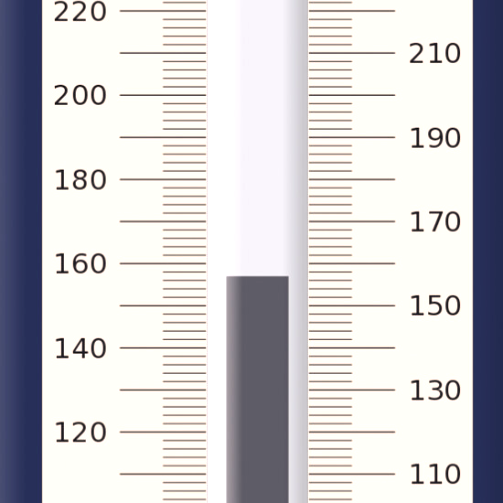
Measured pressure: 157 mmHg
